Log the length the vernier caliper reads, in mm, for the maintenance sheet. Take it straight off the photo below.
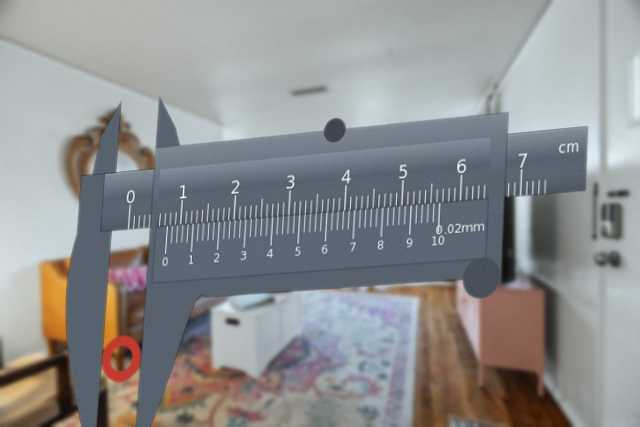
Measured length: 7.5 mm
